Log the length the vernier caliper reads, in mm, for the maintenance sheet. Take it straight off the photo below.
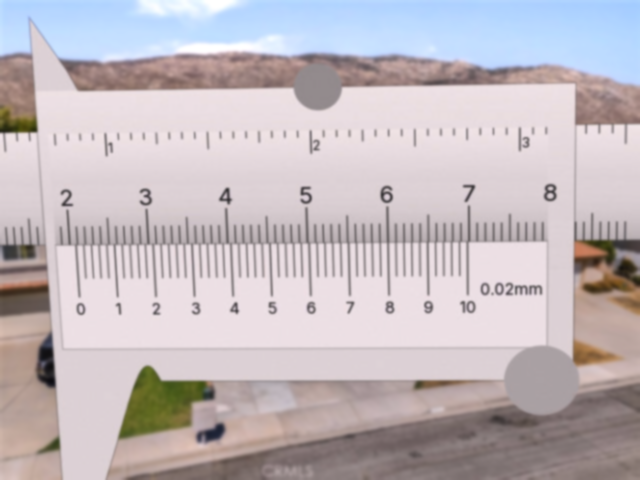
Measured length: 20.8 mm
